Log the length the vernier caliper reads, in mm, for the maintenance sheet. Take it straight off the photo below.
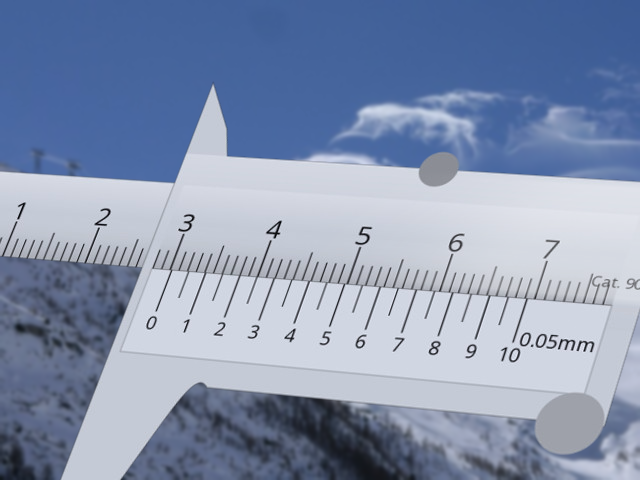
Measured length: 30.2 mm
